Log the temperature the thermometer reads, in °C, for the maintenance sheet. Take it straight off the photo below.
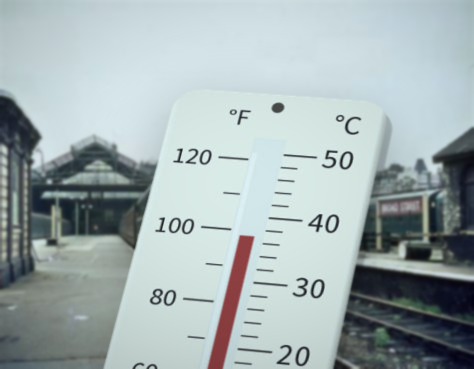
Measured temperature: 37 °C
